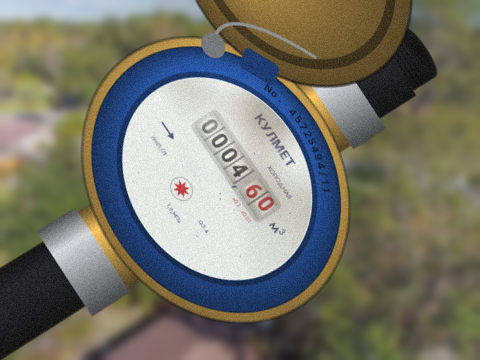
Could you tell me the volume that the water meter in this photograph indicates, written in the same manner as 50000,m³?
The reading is 4.60,m³
